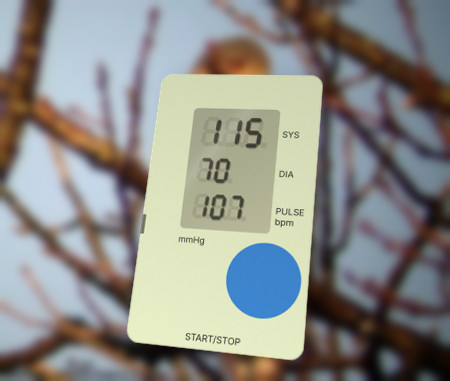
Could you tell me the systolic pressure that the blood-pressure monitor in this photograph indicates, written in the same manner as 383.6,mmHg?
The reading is 115,mmHg
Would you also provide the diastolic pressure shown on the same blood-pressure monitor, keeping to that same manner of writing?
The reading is 70,mmHg
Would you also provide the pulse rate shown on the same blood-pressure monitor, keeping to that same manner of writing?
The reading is 107,bpm
